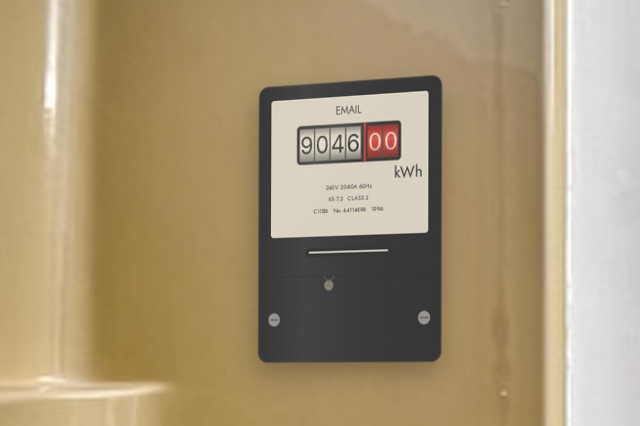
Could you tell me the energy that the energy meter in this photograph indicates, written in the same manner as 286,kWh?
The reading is 9046.00,kWh
